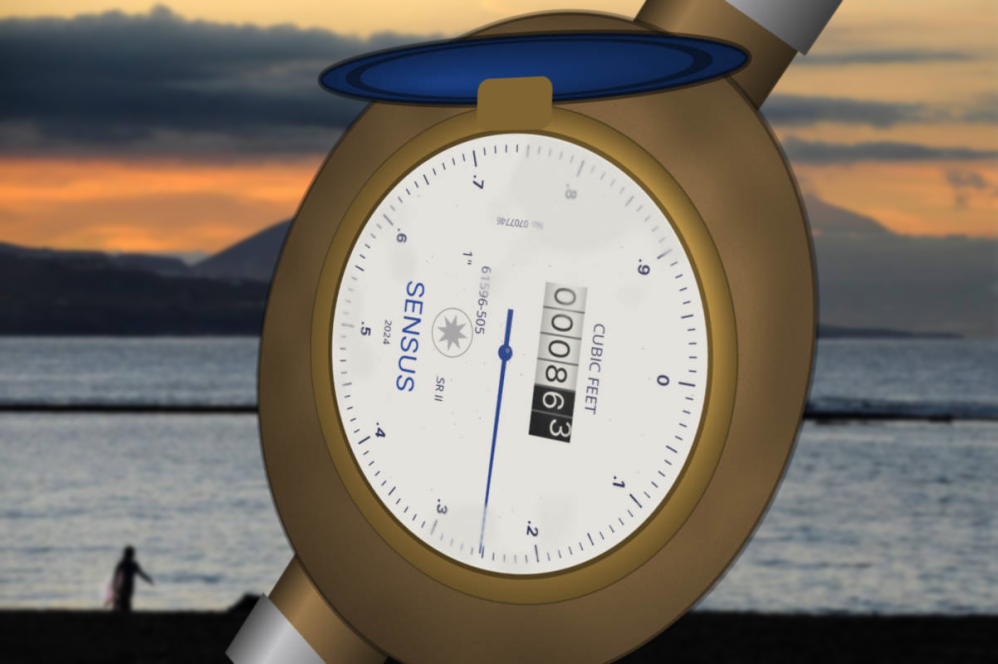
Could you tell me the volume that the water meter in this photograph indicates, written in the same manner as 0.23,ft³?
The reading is 863.25,ft³
